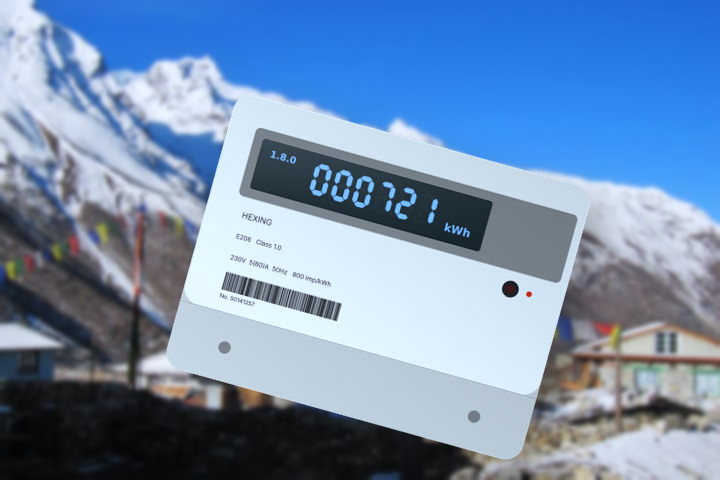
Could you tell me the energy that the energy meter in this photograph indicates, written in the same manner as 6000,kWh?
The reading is 721,kWh
